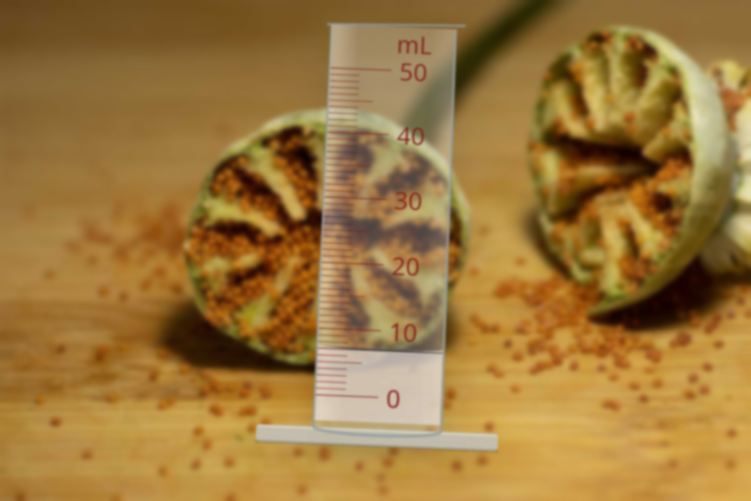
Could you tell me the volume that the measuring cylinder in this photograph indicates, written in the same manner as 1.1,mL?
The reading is 7,mL
